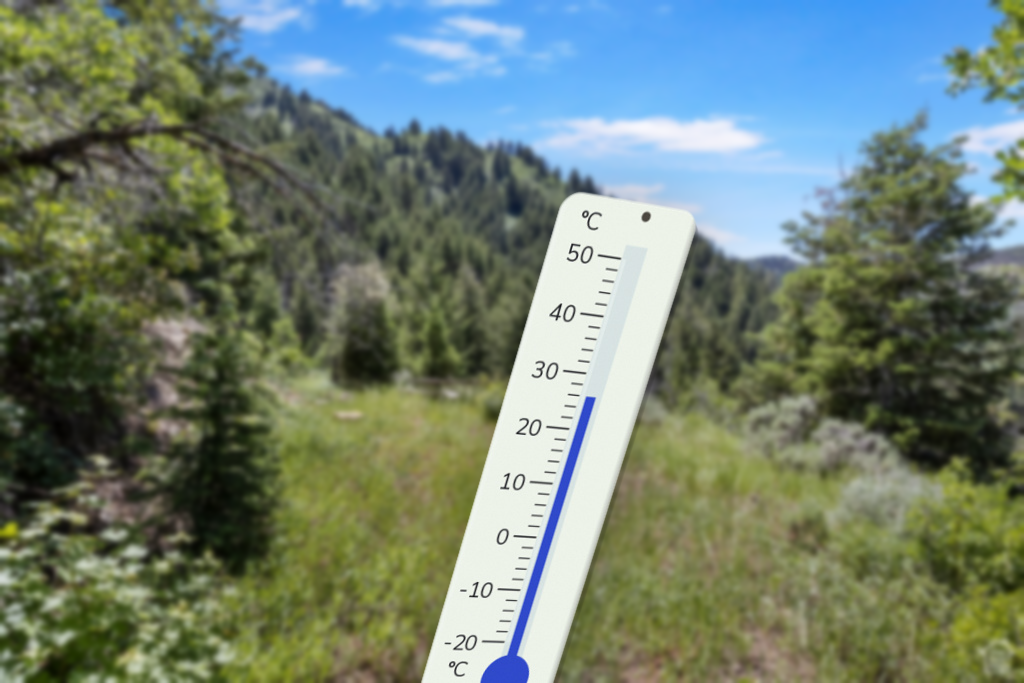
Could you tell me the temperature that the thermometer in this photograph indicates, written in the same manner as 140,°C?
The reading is 26,°C
